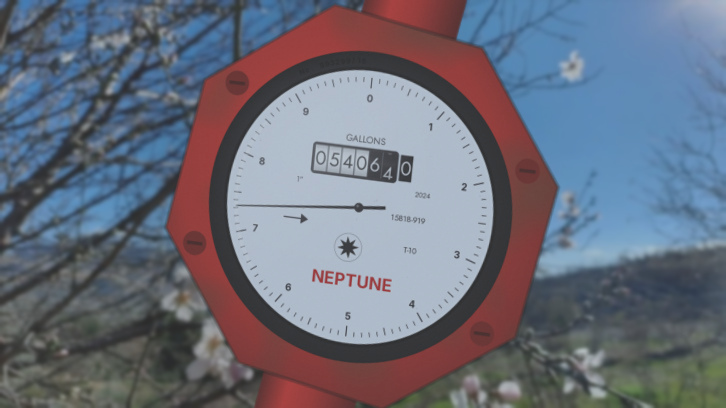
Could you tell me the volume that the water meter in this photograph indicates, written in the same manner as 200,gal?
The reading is 540637.3,gal
